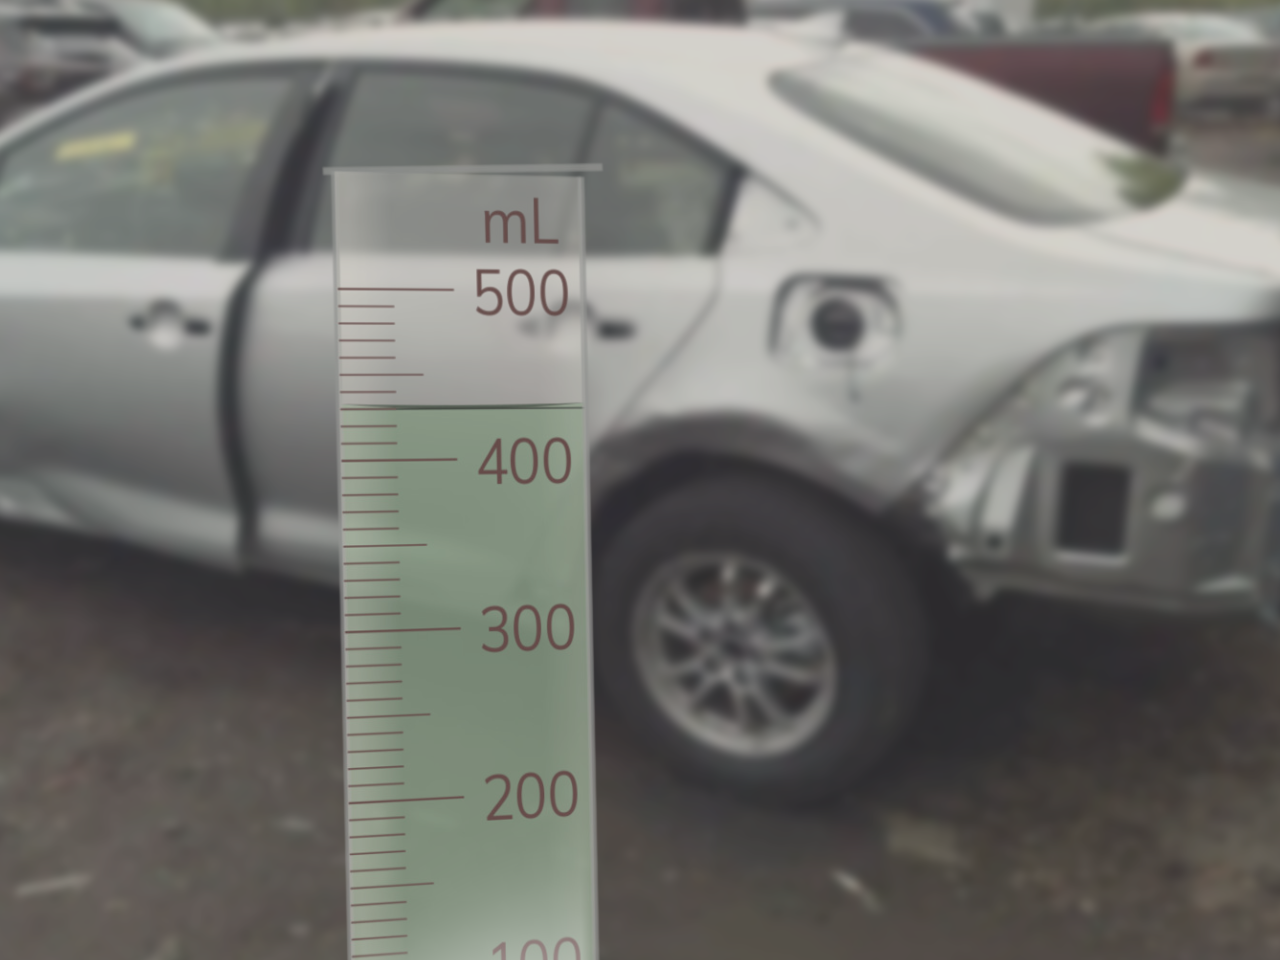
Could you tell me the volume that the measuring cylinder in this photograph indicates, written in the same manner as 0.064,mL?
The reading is 430,mL
